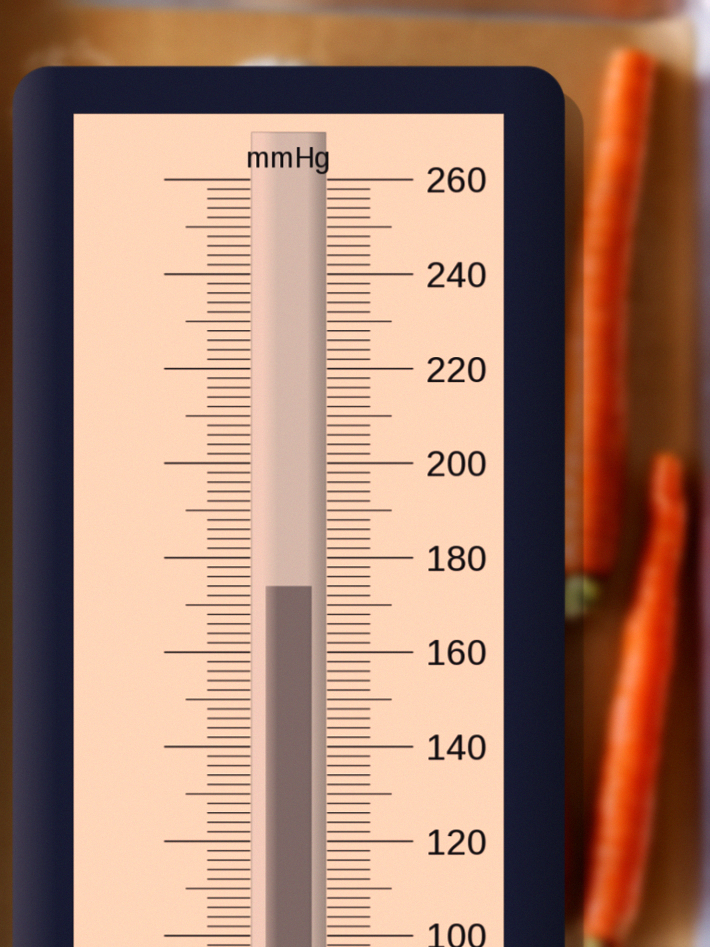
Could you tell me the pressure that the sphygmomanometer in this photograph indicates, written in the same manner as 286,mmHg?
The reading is 174,mmHg
